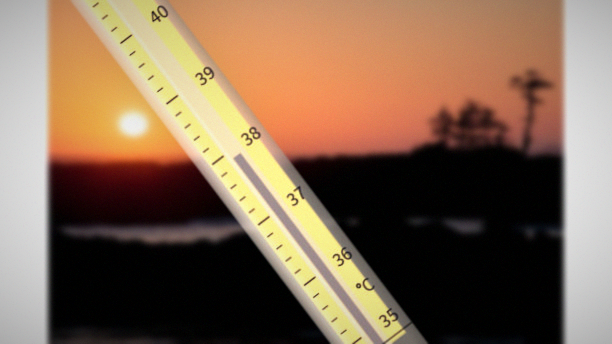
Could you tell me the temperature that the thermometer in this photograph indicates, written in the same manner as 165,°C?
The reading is 37.9,°C
